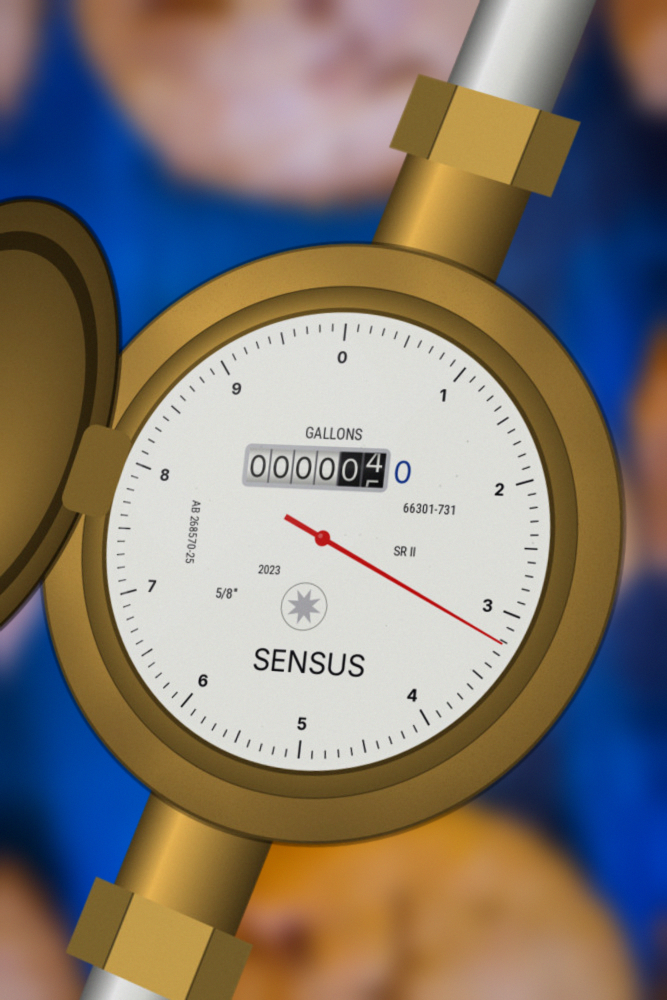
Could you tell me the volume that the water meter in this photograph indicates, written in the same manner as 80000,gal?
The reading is 43.2,gal
